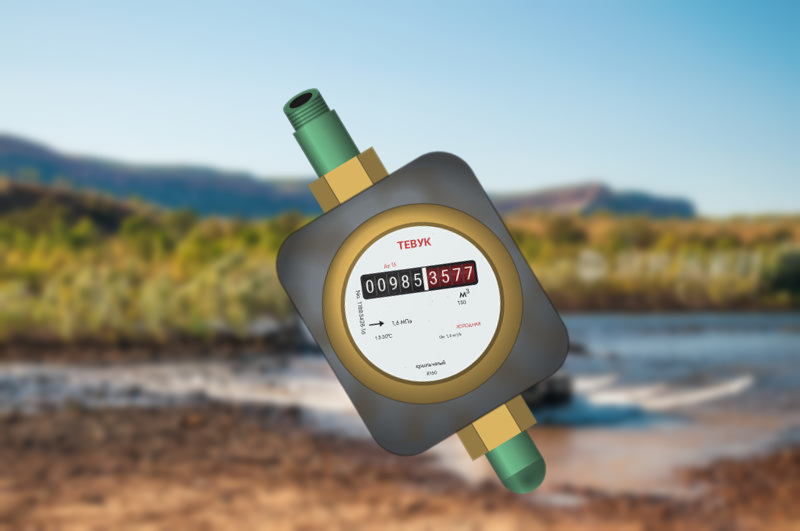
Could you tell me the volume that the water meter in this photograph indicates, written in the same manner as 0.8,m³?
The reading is 985.3577,m³
